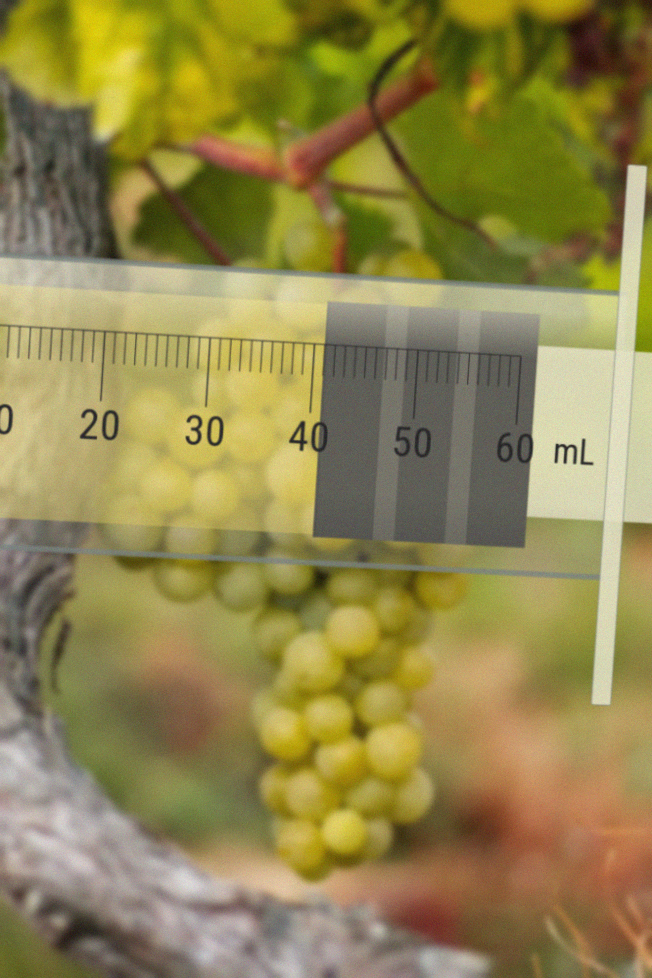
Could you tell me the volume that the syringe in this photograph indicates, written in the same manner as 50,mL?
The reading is 41,mL
